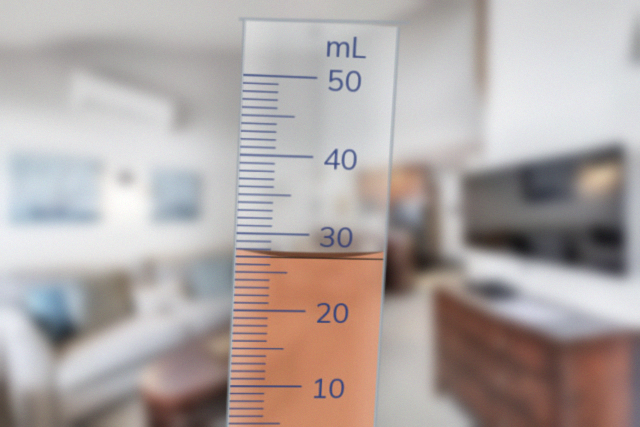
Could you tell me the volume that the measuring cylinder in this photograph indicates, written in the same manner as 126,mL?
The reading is 27,mL
